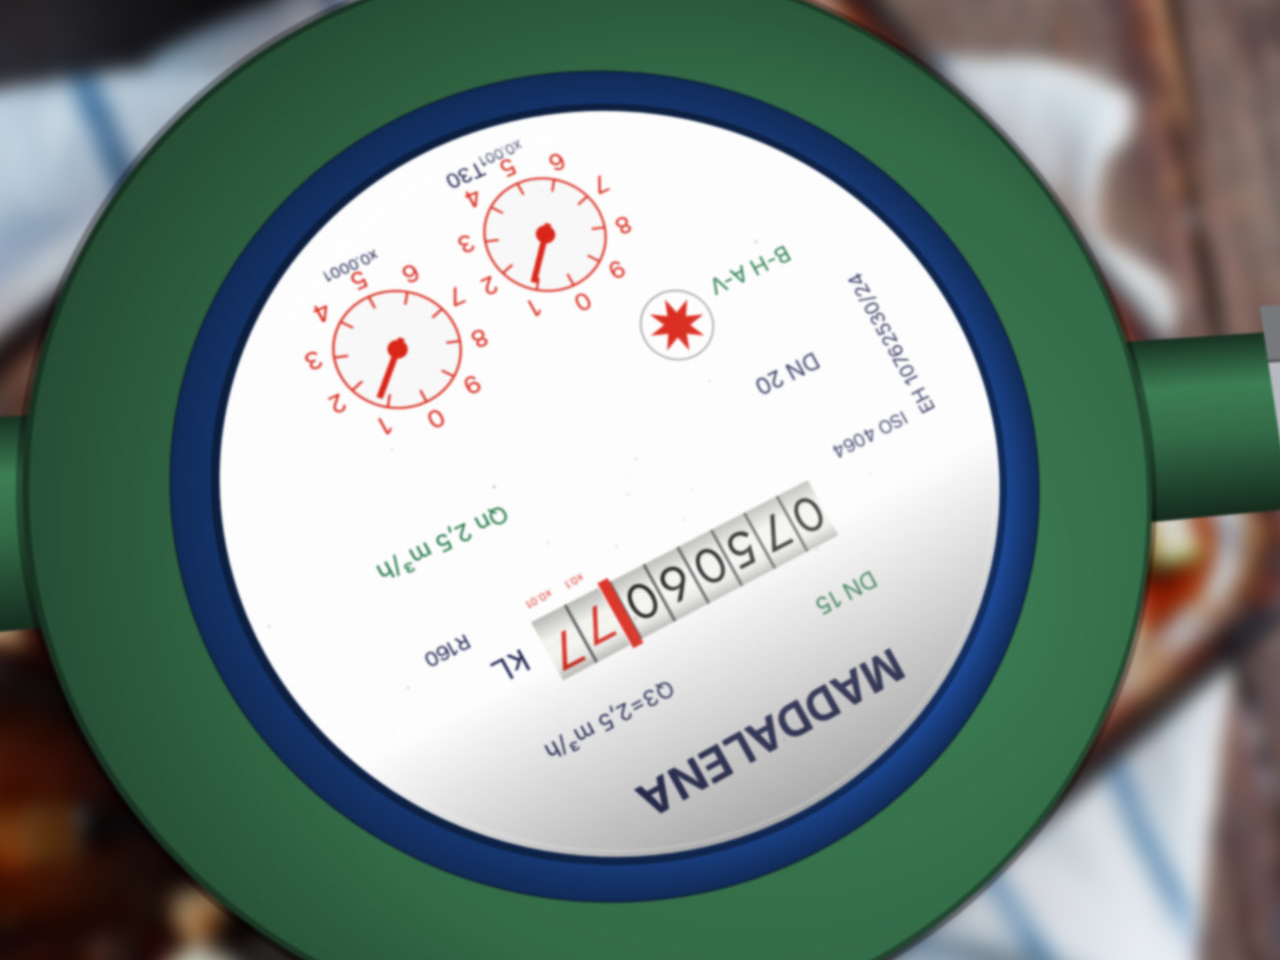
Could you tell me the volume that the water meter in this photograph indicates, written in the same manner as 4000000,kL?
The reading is 75060.7711,kL
